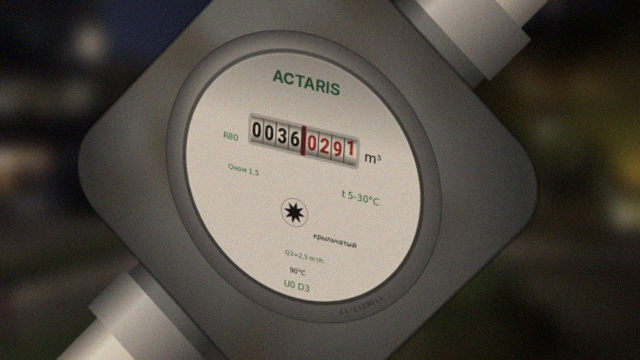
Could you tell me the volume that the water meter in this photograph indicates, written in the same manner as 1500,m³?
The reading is 36.0291,m³
